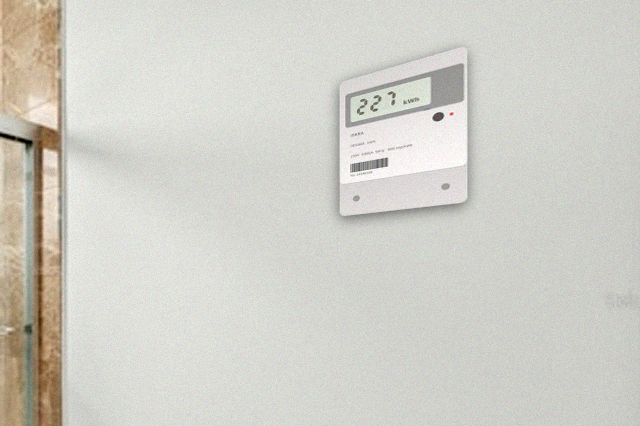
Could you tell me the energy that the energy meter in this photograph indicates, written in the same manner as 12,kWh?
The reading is 227,kWh
